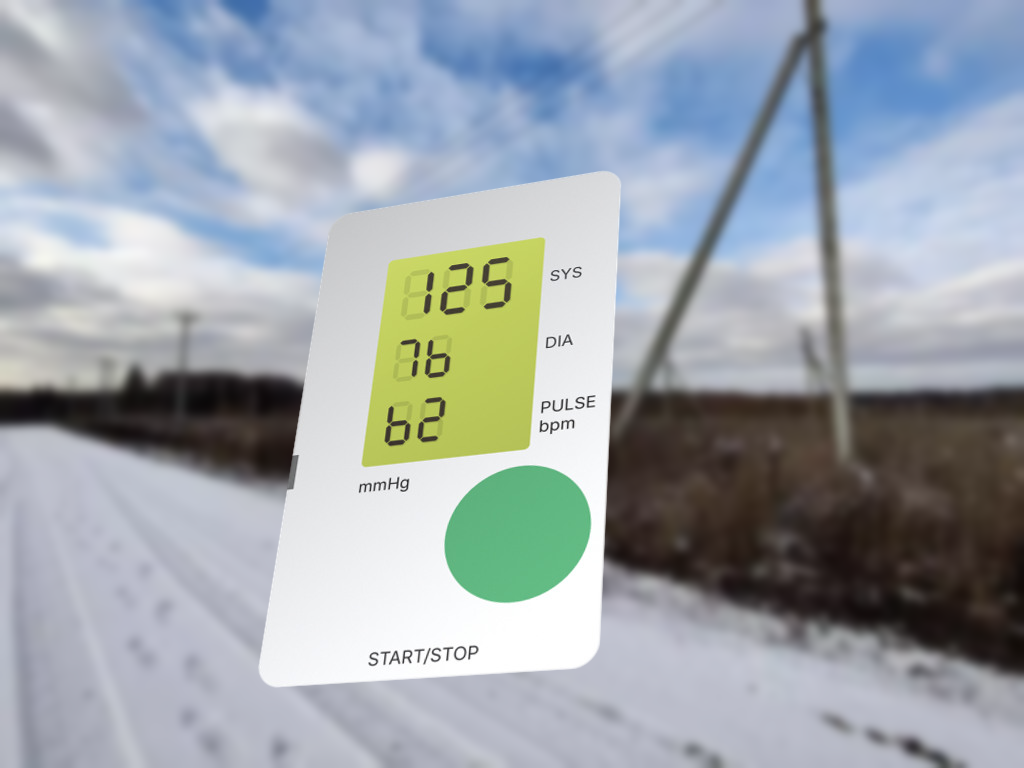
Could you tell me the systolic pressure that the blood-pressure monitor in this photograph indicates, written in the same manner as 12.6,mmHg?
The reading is 125,mmHg
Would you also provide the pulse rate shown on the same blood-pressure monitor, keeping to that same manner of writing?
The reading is 62,bpm
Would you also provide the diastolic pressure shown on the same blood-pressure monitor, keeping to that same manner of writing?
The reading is 76,mmHg
